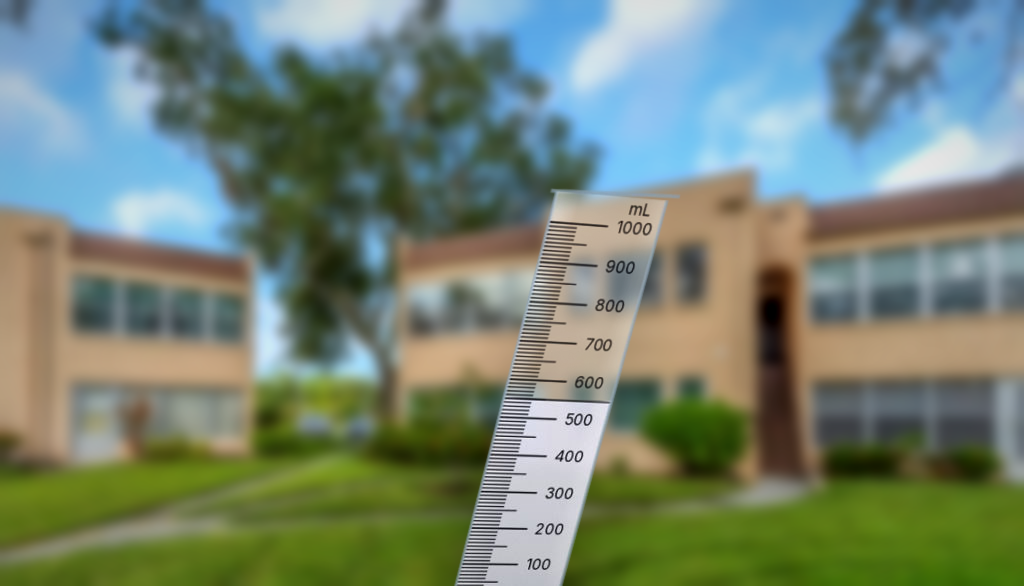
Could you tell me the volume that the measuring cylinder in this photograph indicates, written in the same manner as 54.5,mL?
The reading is 550,mL
